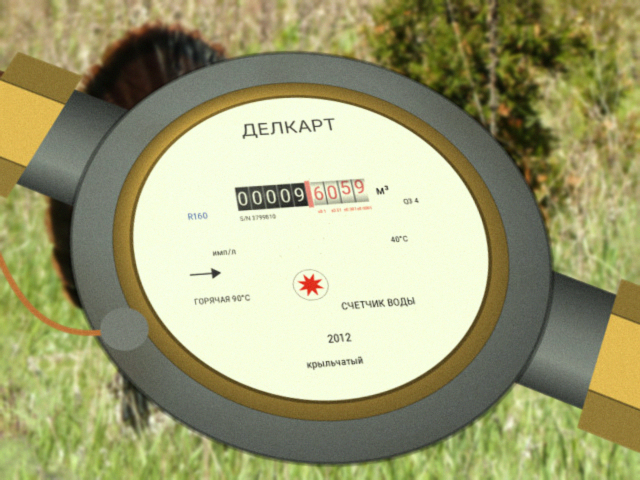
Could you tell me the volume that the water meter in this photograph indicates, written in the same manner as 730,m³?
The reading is 9.6059,m³
